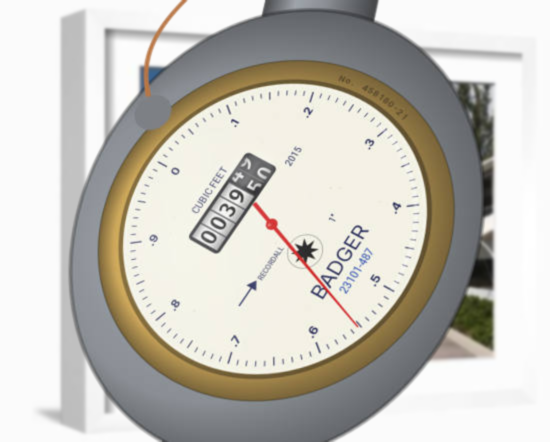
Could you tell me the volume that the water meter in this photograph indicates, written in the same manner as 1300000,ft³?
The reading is 3949.55,ft³
